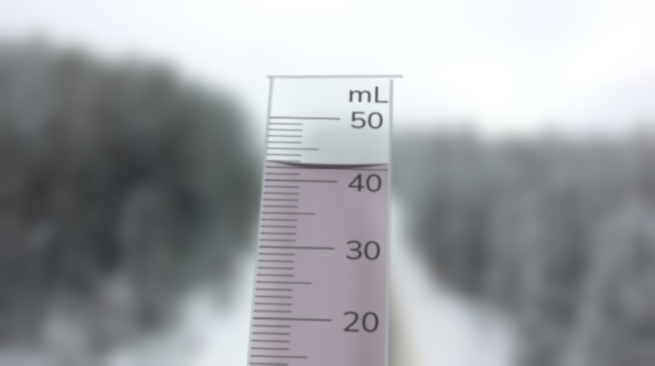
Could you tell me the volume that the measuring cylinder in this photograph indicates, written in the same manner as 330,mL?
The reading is 42,mL
